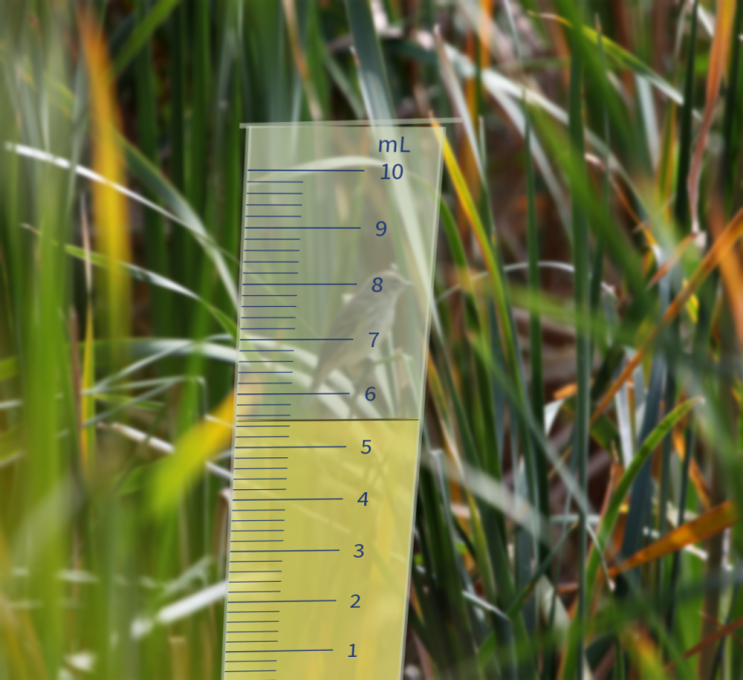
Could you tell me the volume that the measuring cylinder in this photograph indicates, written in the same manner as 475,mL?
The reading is 5.5,mL
